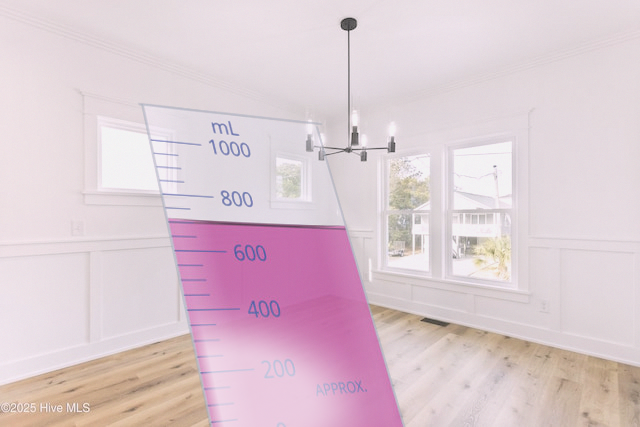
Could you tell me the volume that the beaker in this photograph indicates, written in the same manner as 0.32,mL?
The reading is 700,mL
